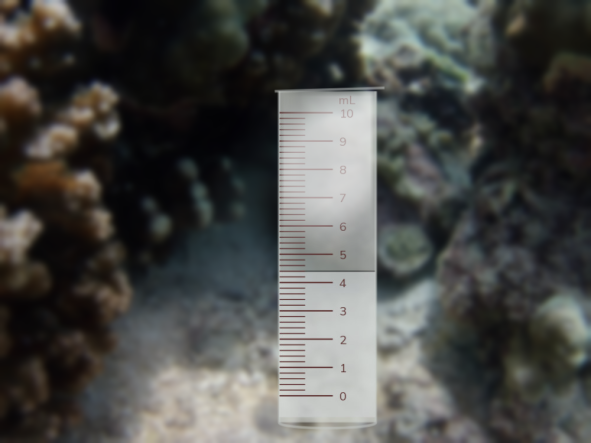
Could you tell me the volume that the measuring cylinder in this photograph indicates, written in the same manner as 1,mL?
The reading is 4.4,mL
